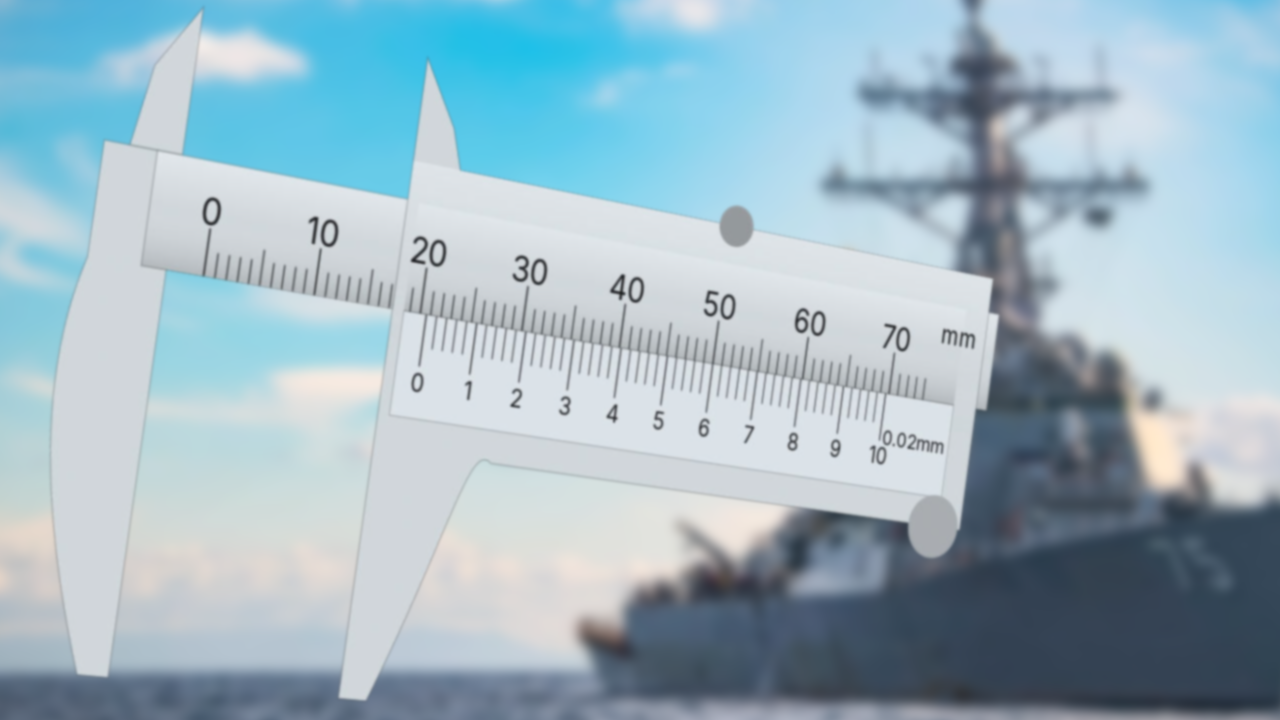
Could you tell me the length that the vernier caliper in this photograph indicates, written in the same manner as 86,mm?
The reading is 20.6,mm
